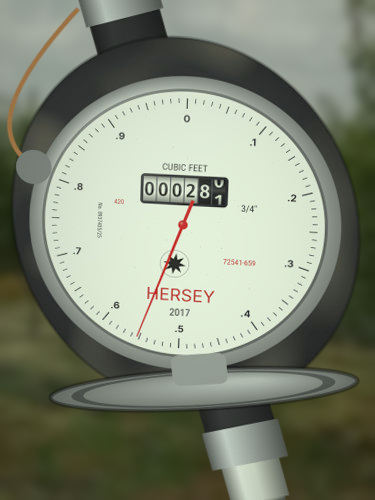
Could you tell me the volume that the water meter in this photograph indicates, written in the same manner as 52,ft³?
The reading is 280.55,ft³
